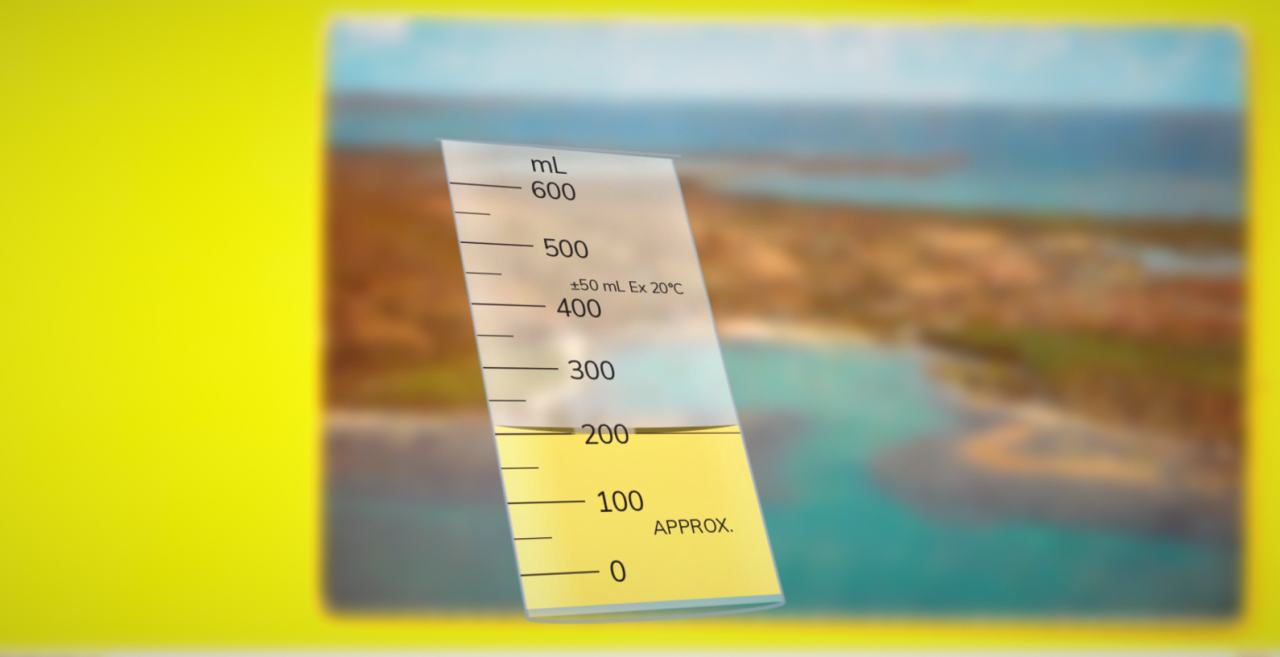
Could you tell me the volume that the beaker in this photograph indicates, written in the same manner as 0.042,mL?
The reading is 200,mL
